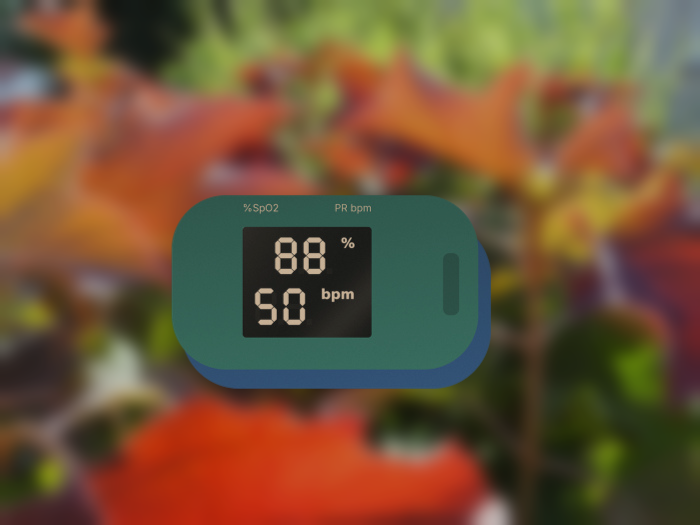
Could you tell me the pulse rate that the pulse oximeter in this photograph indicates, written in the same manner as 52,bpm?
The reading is 50,bpm
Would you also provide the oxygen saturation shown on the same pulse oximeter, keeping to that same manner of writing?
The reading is 88,%
